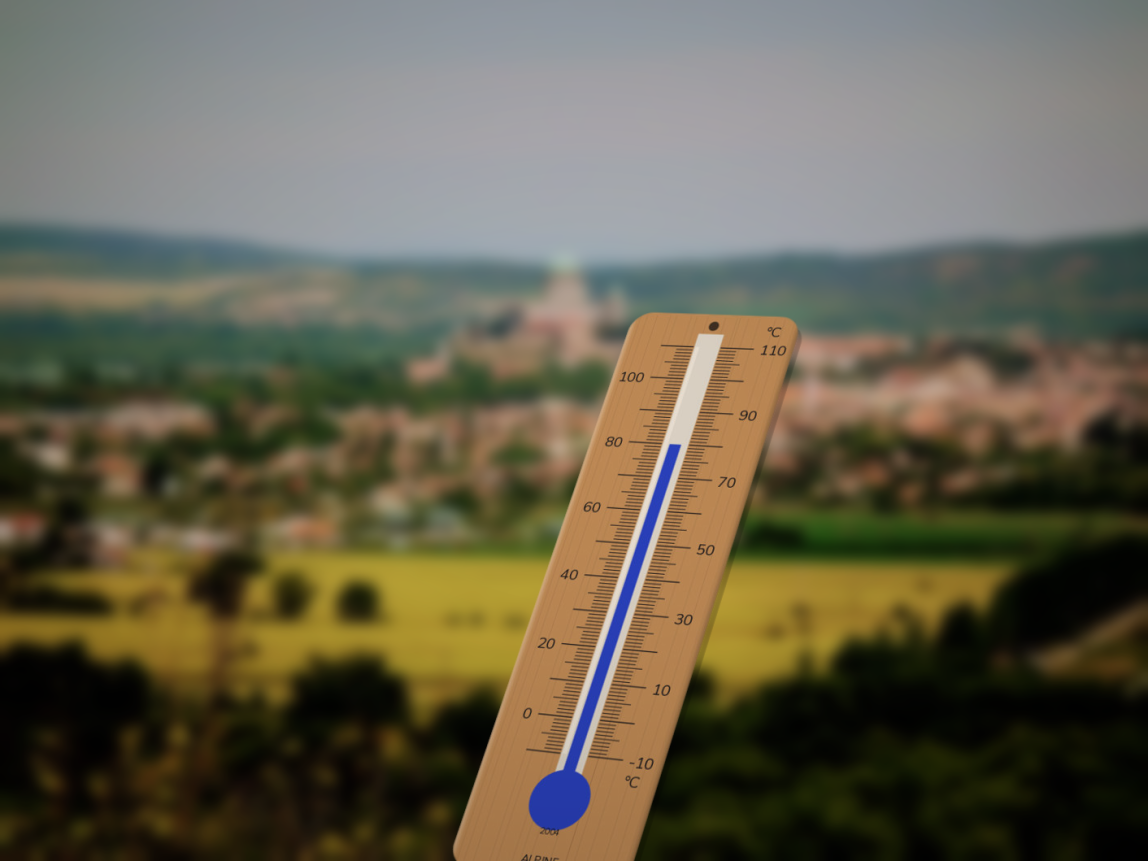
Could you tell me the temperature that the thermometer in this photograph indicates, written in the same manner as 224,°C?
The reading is 80,°C
